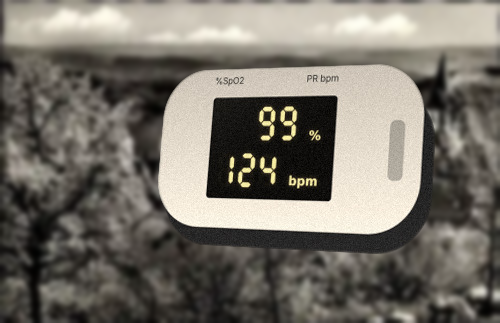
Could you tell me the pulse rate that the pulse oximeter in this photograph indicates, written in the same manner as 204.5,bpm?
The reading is 124,bpm
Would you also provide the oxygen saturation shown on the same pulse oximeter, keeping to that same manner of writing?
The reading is 99,%
